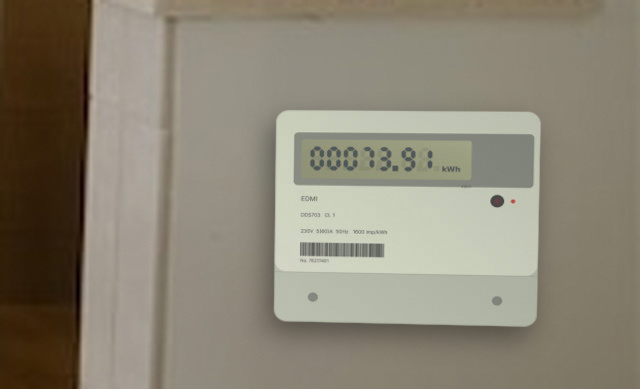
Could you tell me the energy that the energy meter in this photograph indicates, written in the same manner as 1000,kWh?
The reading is 73.91,kWh
